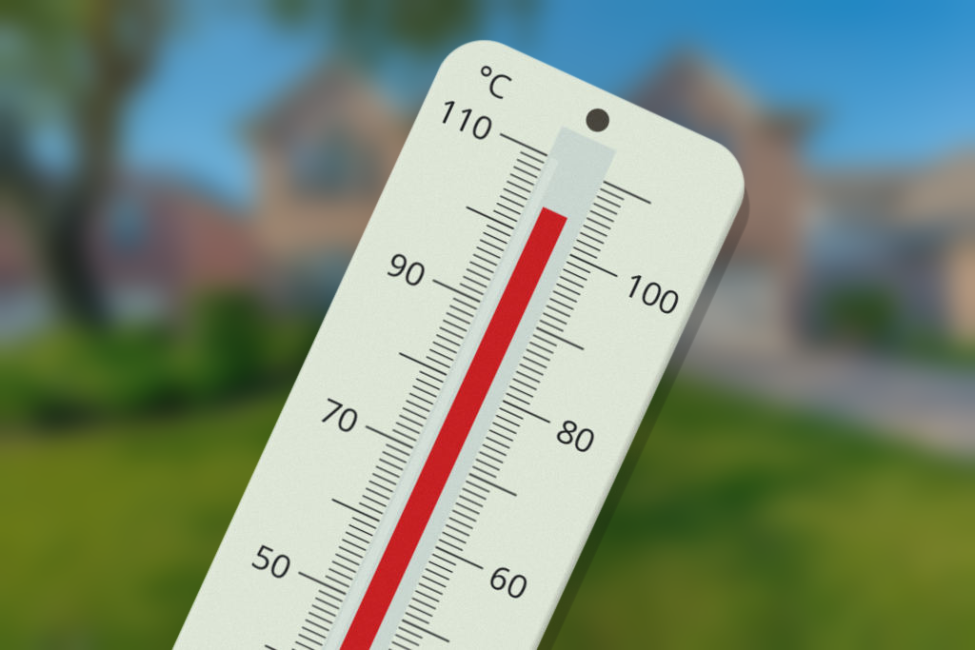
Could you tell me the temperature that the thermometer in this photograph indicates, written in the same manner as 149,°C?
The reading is 104,°C
